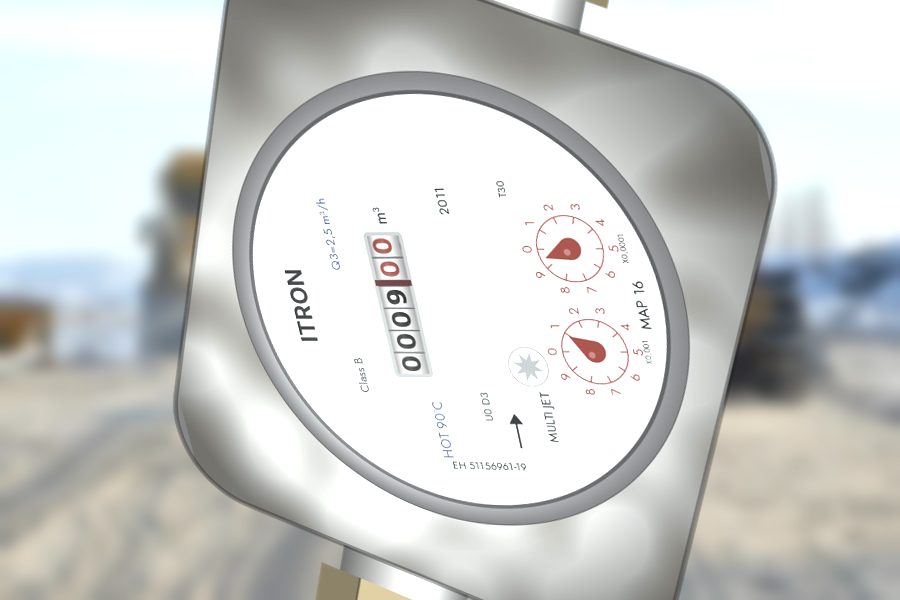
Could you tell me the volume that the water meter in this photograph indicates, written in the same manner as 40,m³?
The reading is 9.0009,m³
